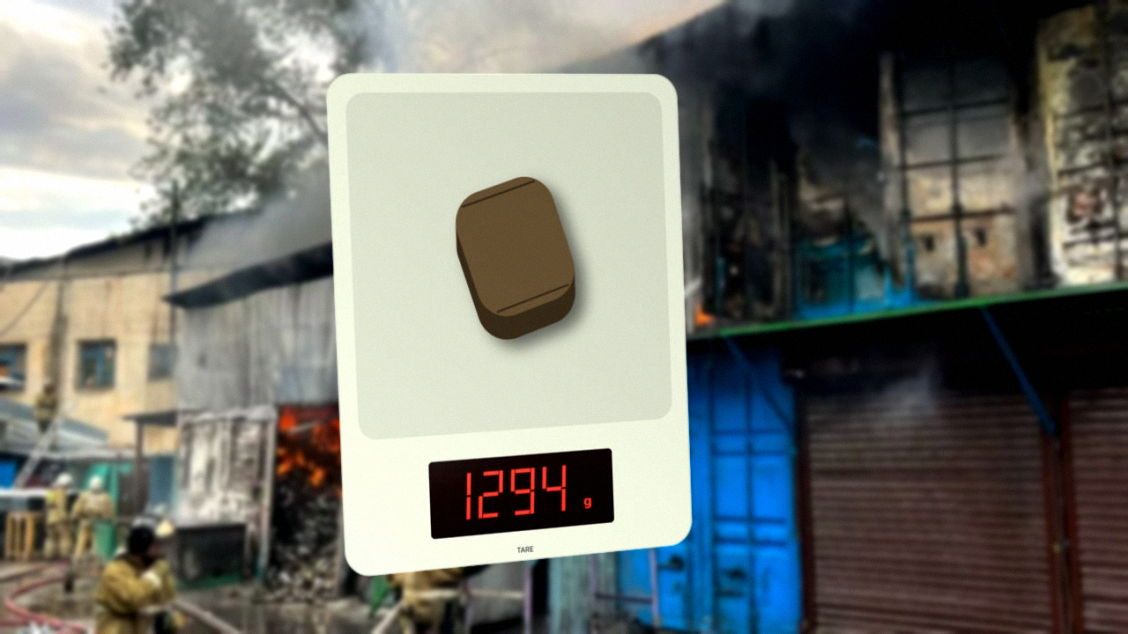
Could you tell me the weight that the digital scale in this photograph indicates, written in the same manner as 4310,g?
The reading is 1294,g
